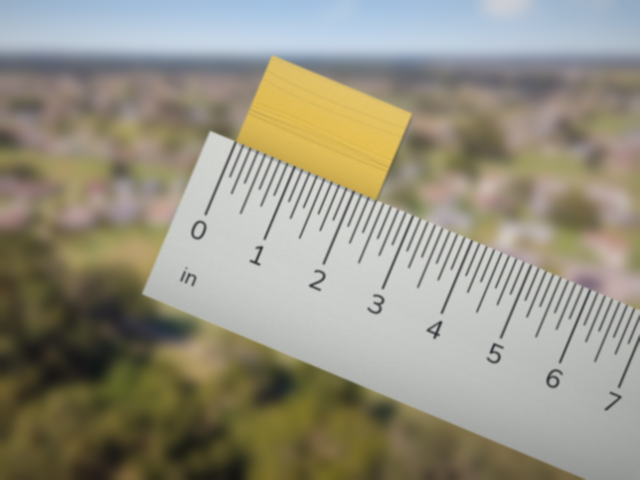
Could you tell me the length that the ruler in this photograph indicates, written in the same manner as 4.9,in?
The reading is 2.375,in
